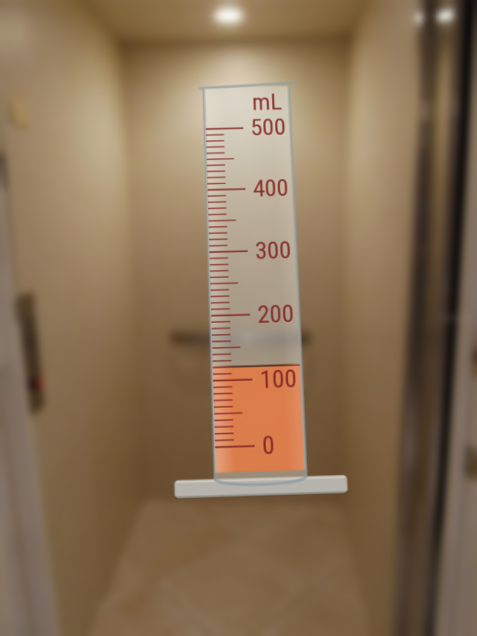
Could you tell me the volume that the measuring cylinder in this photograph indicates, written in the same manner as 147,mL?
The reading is 120,mL
